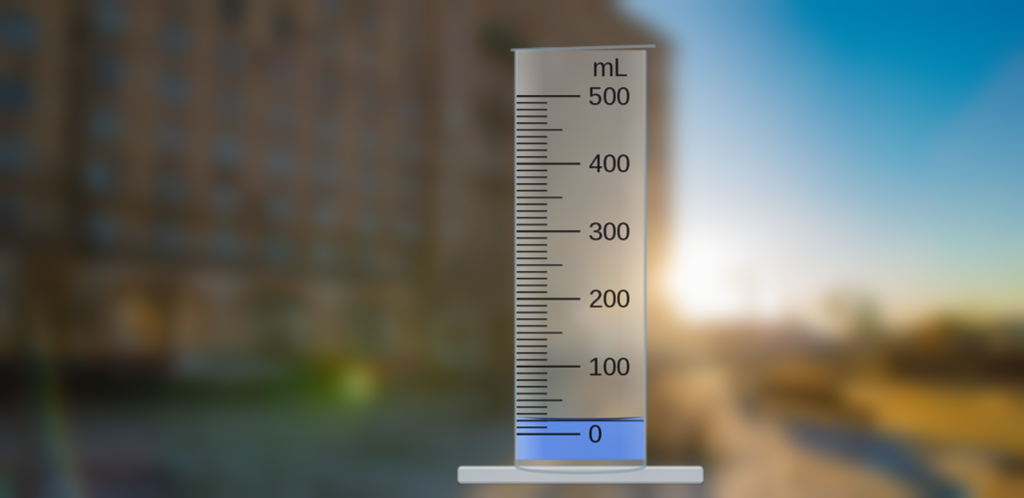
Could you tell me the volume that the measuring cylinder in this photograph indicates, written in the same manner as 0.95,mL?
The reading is 20,mL
